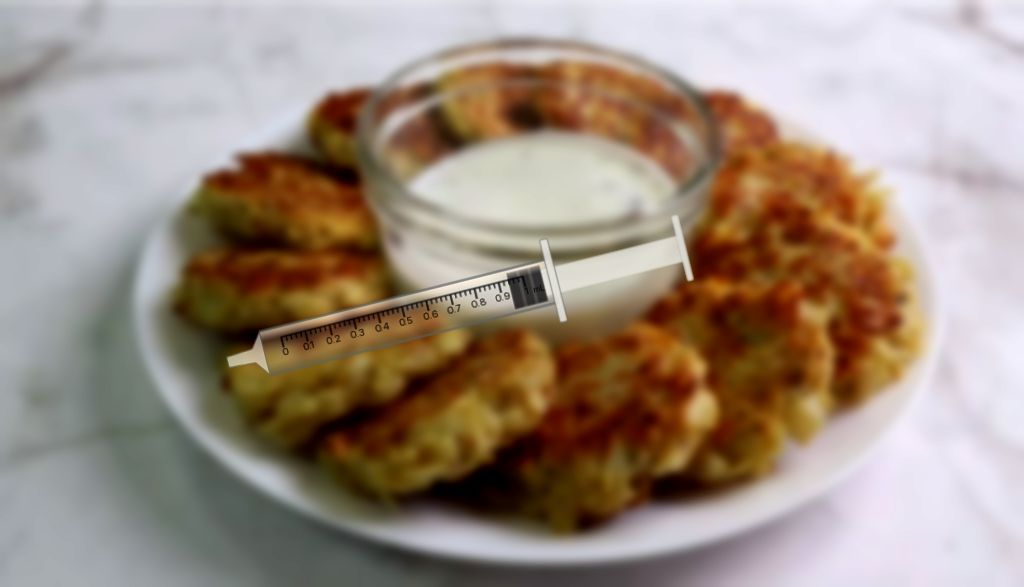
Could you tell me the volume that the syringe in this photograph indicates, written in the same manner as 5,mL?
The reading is 0.94,mL
